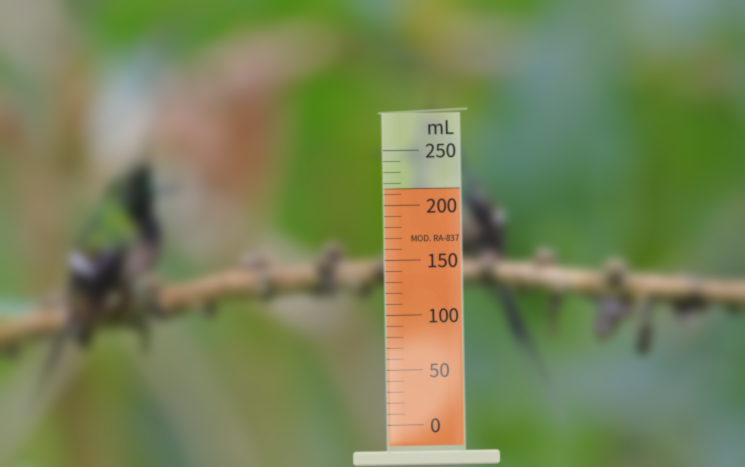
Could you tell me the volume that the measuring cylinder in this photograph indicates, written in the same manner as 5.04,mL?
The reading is 215,mL
